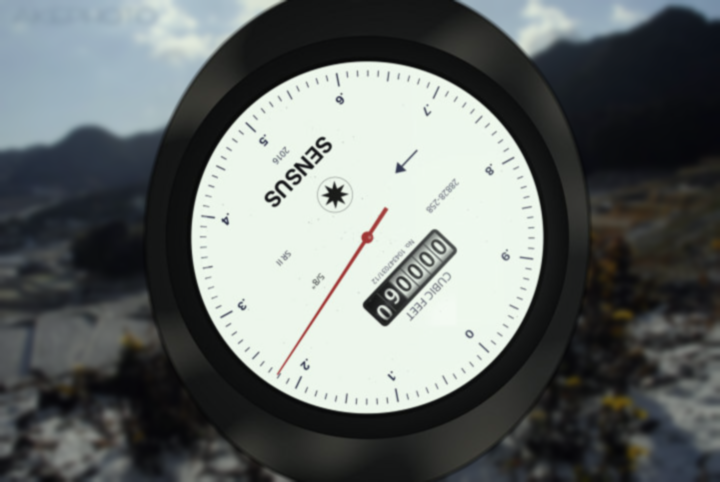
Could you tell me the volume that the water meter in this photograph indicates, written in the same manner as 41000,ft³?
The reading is 60.22,ft³
